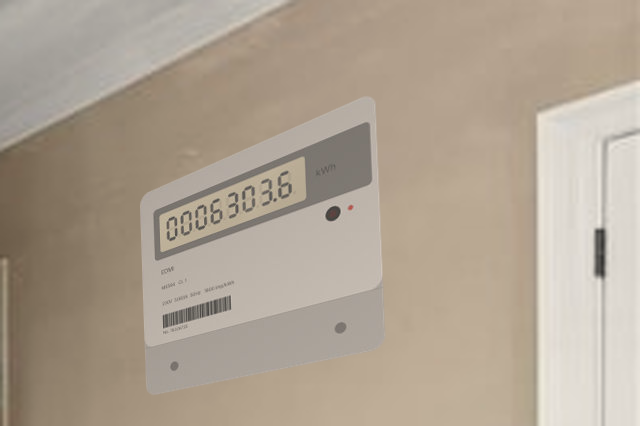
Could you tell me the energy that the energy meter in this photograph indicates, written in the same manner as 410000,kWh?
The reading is 6303.6,kWh
